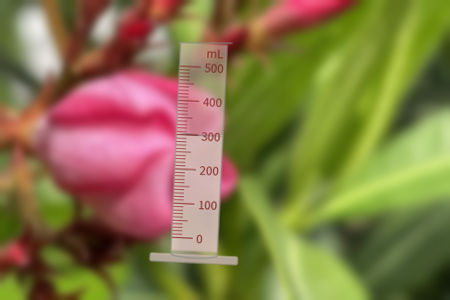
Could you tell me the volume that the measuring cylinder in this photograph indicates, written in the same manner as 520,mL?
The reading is 300,mL
